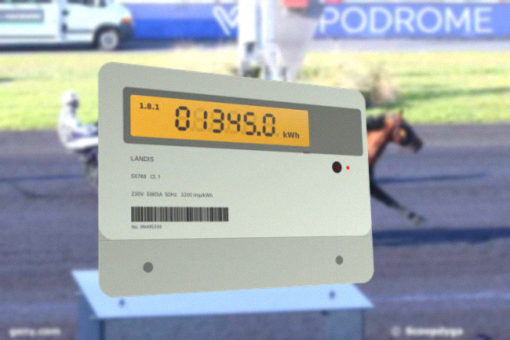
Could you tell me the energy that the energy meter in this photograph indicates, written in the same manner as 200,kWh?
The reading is 1345.0,kWh
